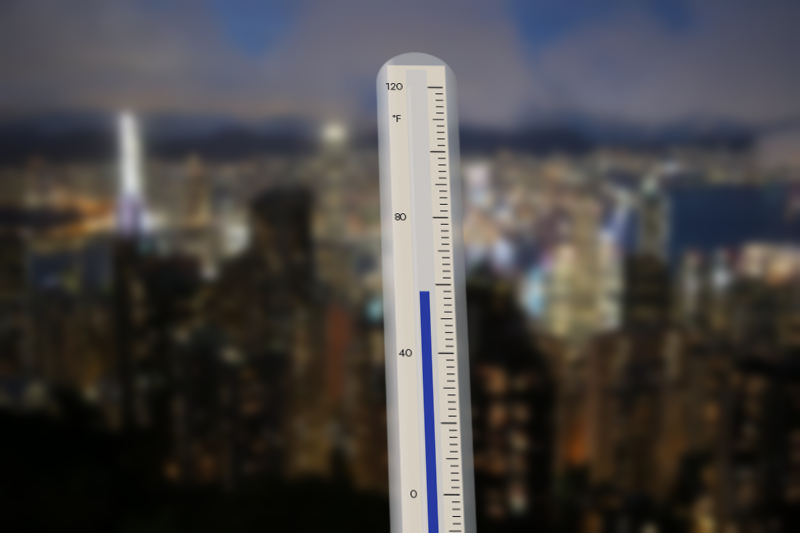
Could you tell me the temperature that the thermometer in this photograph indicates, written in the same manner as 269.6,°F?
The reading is 58,°F
